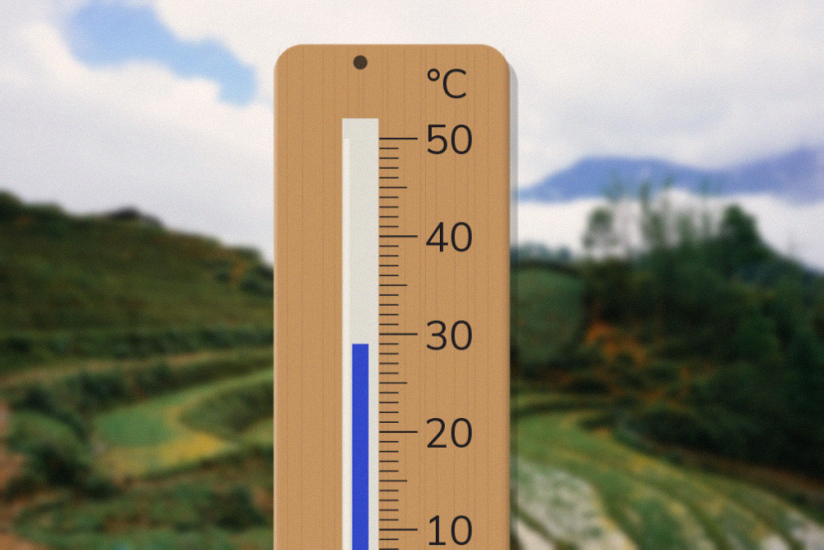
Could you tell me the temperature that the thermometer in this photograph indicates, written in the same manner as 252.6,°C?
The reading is 29,°C
